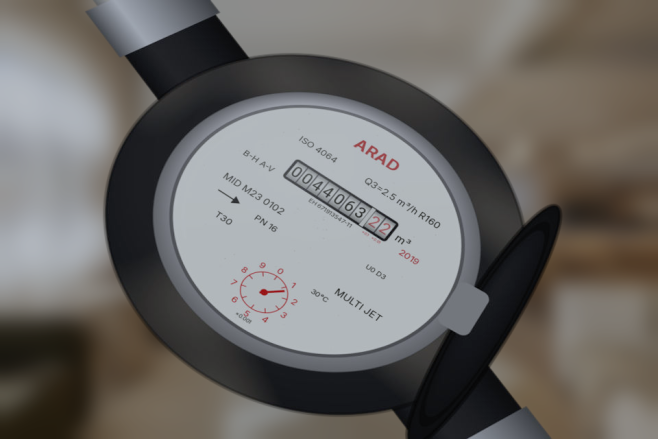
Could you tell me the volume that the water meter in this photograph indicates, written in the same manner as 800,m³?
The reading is 44063.221,m³
